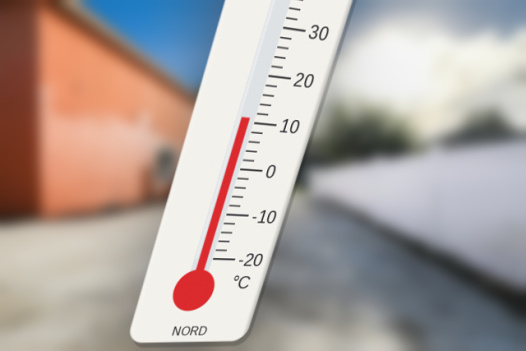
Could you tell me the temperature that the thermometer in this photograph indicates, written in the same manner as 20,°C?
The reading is 11,°C
